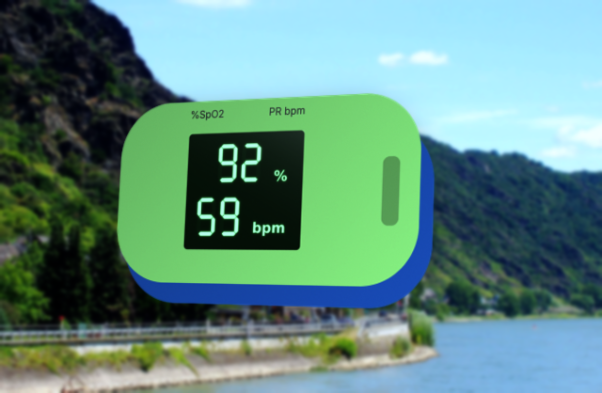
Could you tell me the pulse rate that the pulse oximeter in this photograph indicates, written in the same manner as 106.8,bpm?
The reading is 59,bpm
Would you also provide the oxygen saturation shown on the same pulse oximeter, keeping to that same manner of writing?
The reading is 92,%
